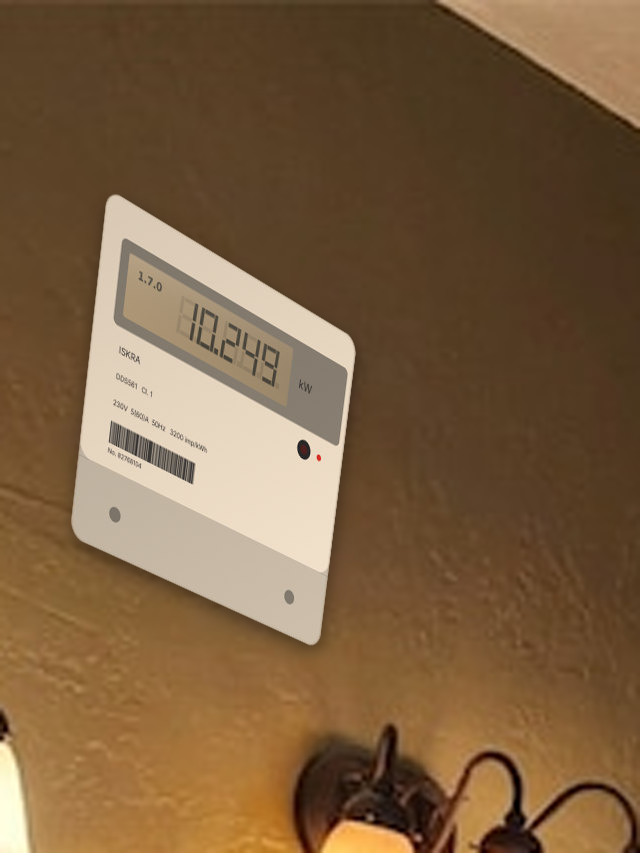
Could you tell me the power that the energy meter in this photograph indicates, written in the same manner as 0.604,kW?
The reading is 10.249,kW
